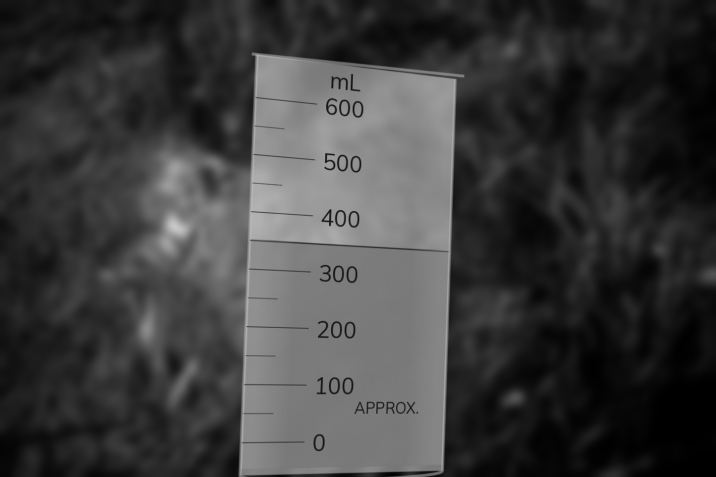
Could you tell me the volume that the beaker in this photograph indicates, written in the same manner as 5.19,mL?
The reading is 350,mL
